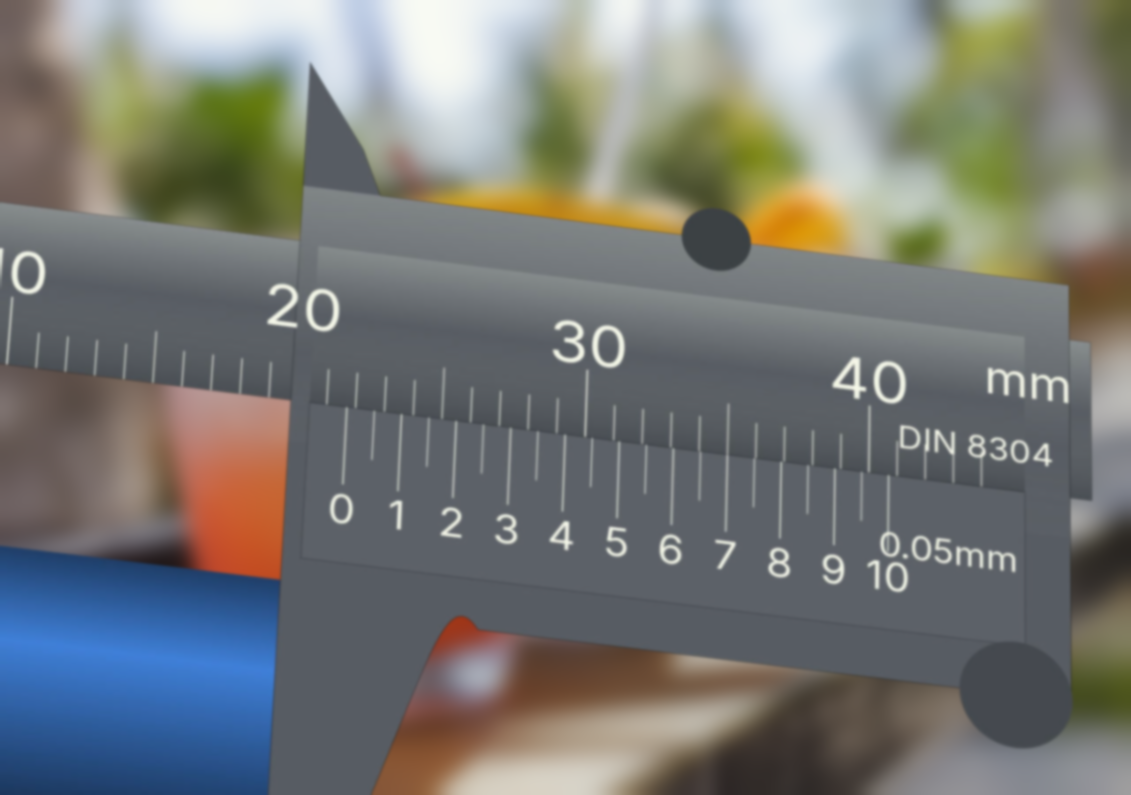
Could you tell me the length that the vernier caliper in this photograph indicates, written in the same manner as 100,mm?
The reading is 21.7,mm
